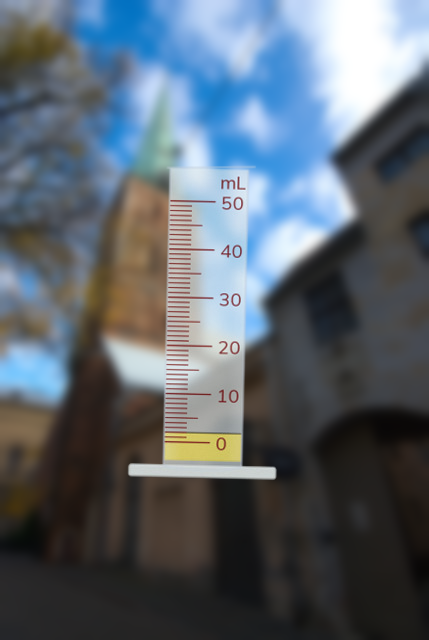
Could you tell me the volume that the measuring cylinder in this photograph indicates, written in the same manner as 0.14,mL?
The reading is 2,mL
